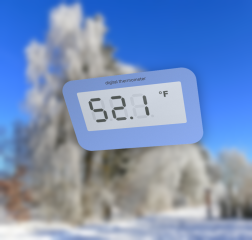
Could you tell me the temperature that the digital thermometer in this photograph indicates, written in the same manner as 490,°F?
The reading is 52.1,°F
